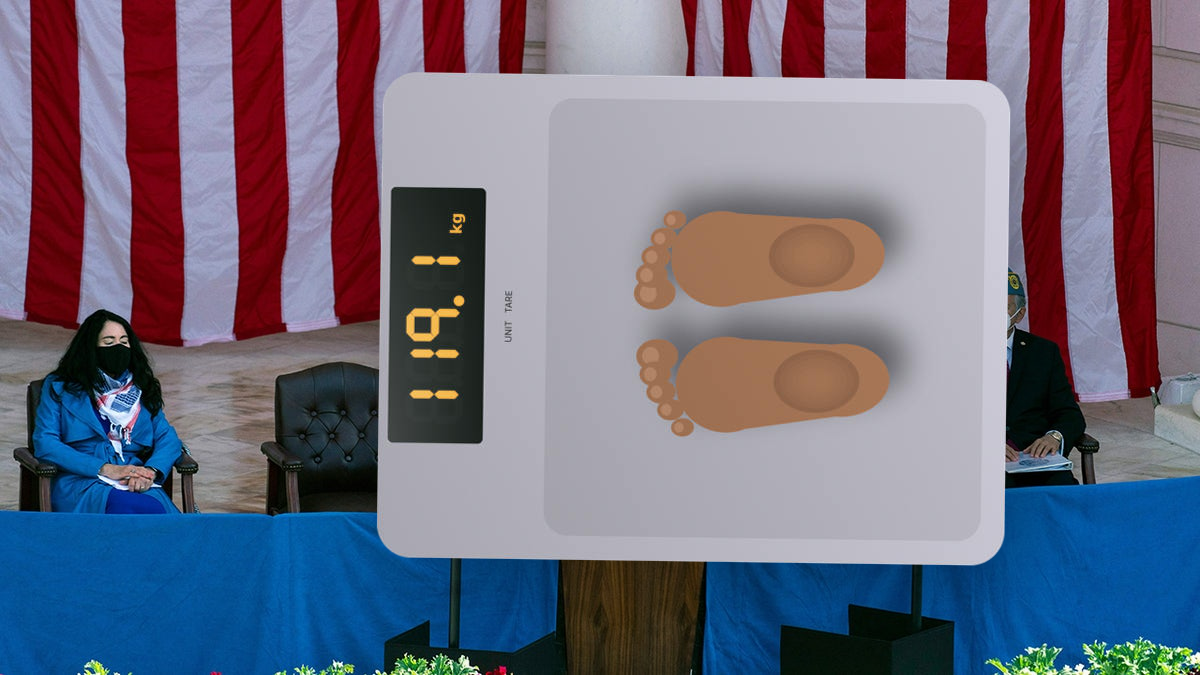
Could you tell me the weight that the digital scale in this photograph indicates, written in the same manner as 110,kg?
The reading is 119.1,kg
